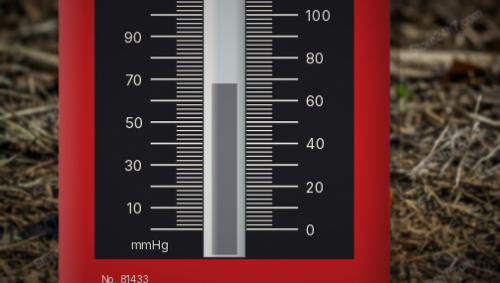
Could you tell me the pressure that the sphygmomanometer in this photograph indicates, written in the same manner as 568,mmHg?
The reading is 68,mmHg
